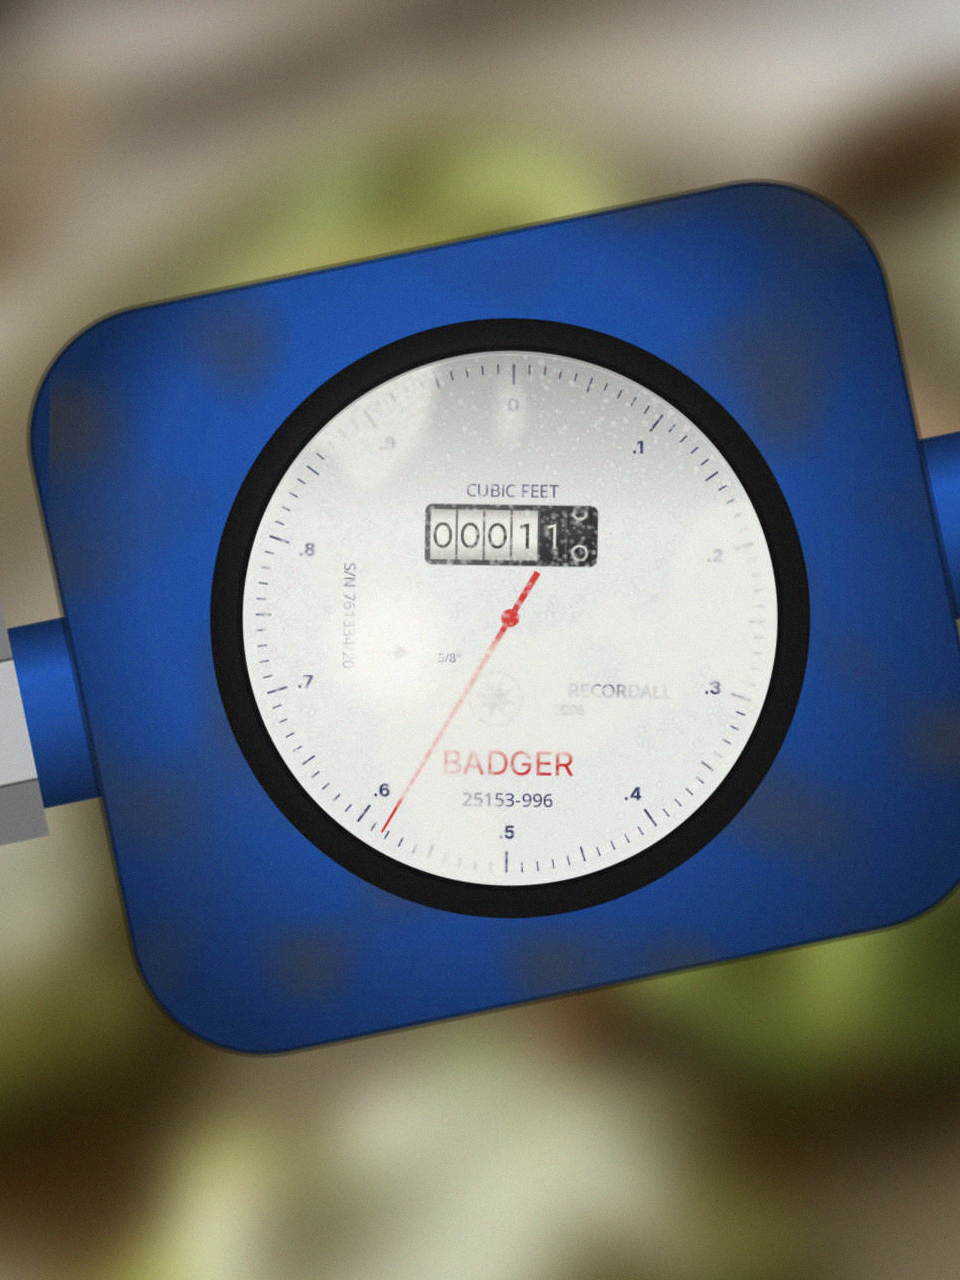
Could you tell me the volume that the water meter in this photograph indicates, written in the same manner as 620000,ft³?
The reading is 118.58,ft³
